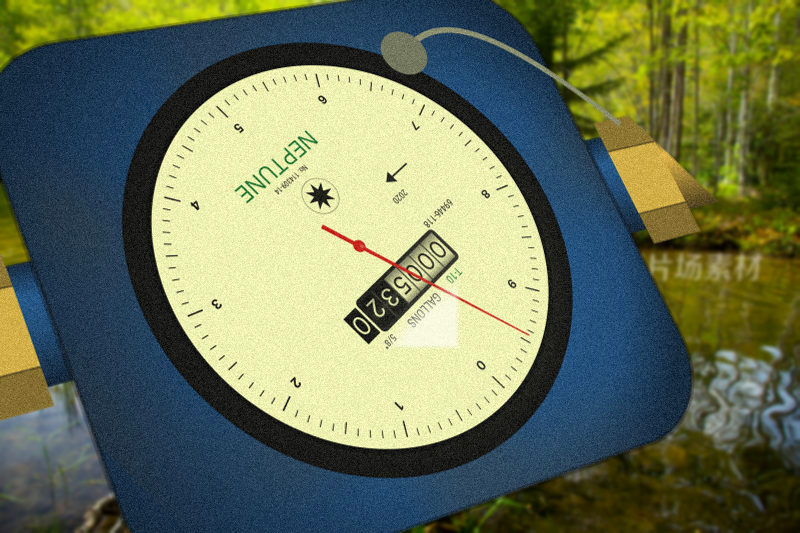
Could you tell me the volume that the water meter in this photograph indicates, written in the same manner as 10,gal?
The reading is 5319.4,gal
